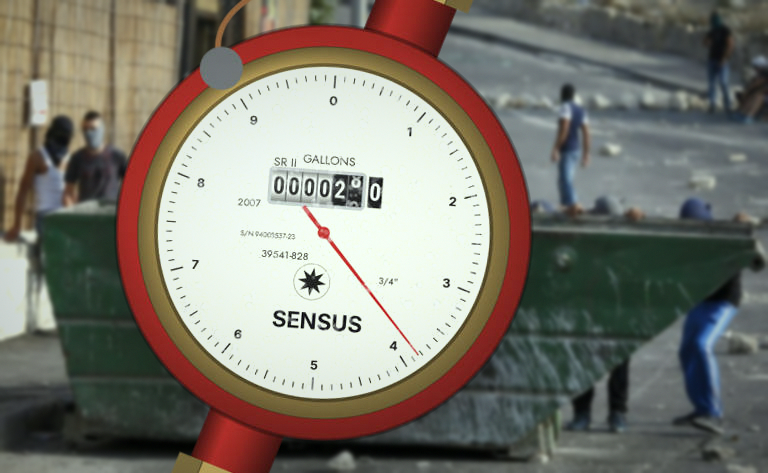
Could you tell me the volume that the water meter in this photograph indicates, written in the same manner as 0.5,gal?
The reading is 283.8,gal
